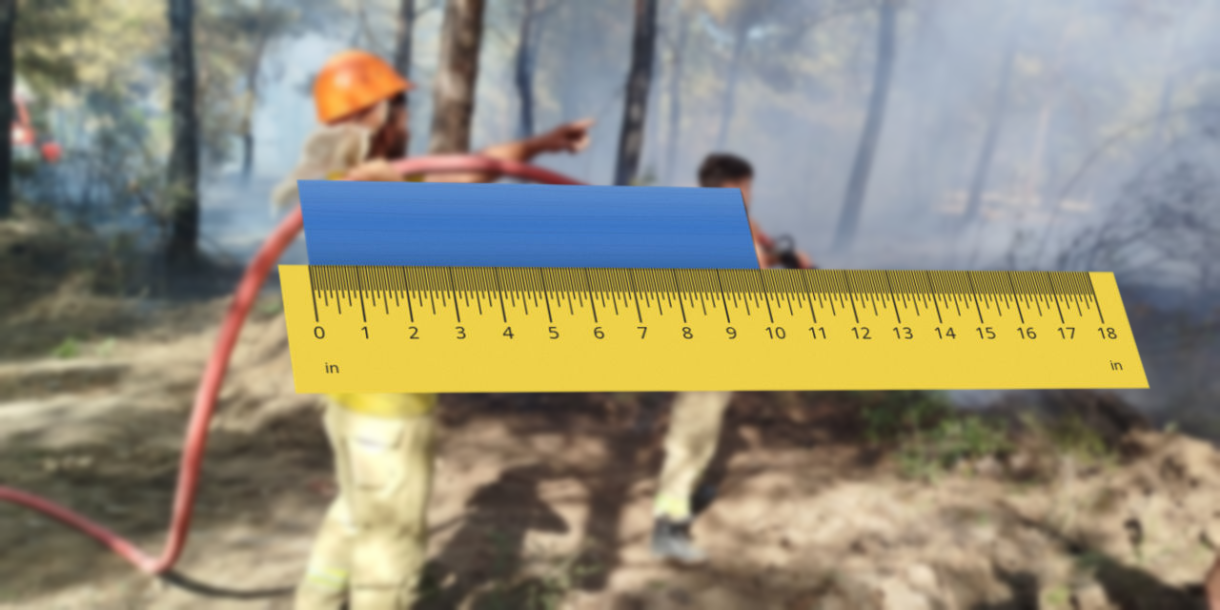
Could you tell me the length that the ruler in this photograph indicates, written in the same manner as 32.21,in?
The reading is 10,in
